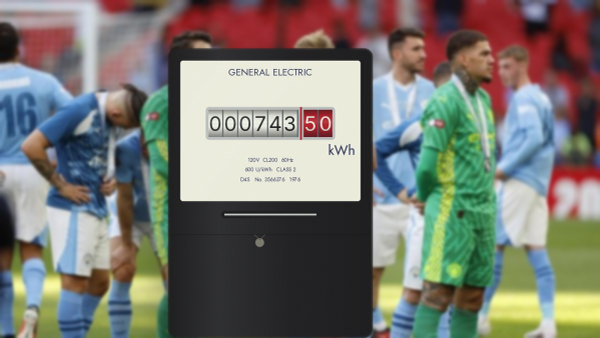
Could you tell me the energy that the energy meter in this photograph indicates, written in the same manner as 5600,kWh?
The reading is 743.50,kWh
